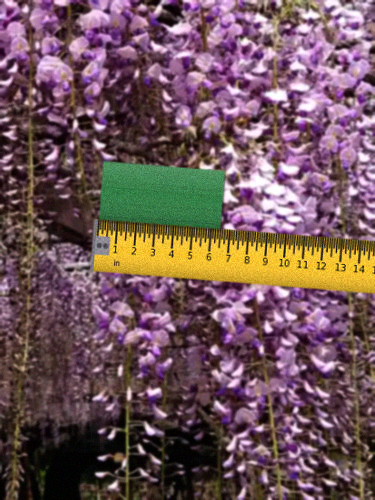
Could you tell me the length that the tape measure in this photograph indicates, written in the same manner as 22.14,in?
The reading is 6.5,in
